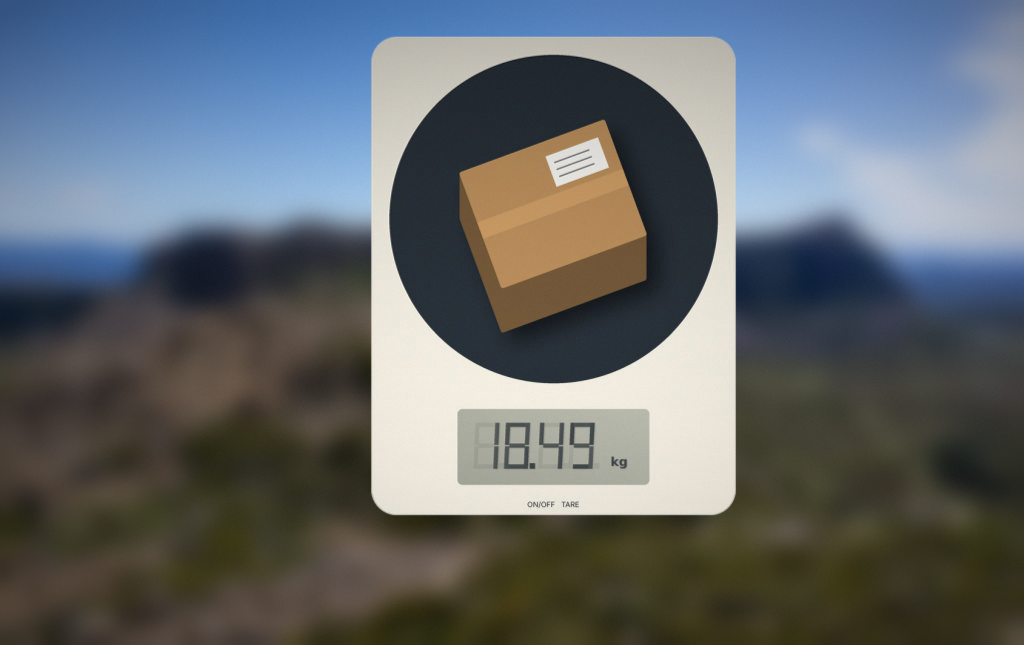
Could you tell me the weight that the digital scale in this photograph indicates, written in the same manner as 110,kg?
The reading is 18.49,kg
